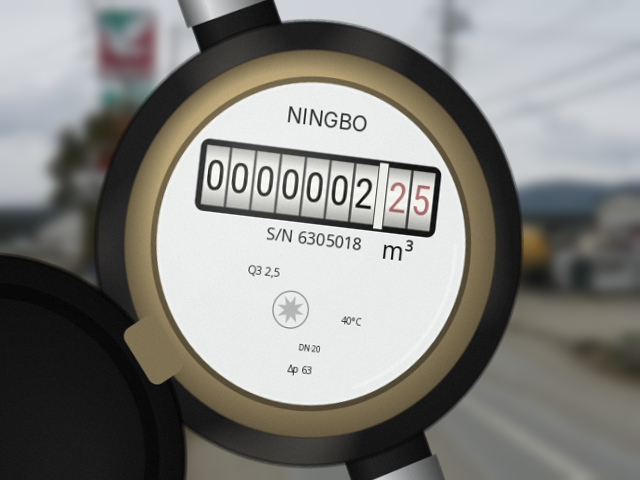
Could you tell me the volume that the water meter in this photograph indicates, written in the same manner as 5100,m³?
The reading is 2.25,m³
